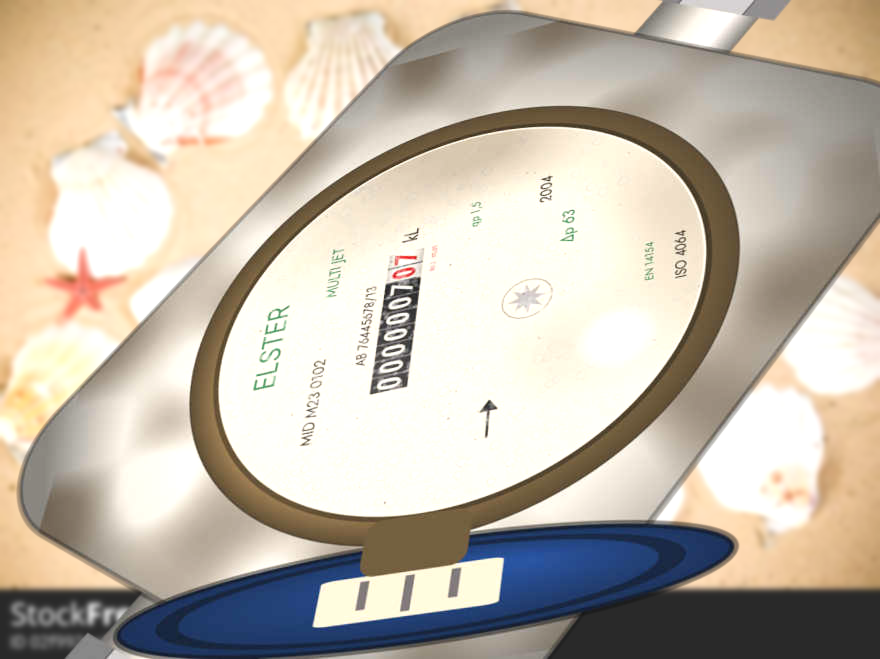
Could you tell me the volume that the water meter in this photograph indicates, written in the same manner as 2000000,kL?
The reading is 7.07,kL
